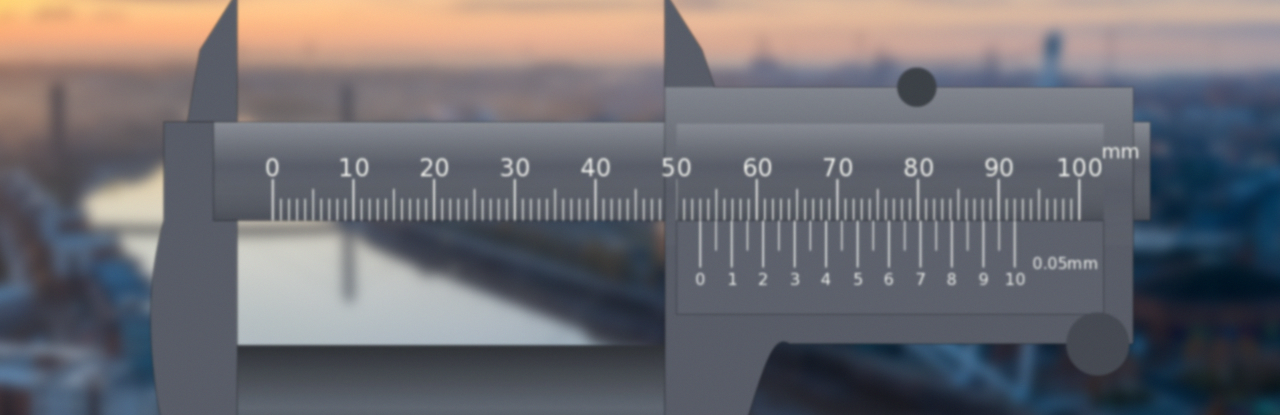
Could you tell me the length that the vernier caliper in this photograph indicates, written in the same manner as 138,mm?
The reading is 53.0,mm
